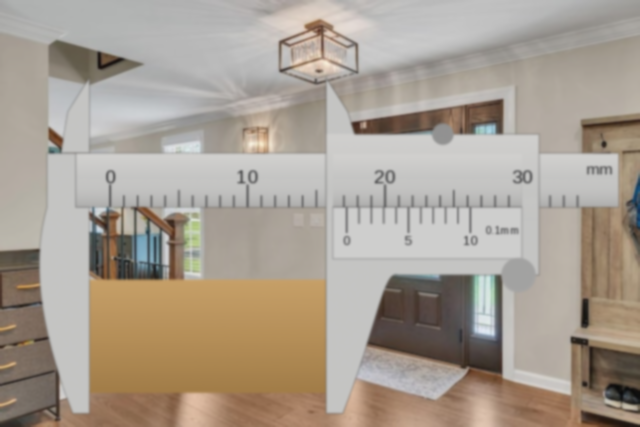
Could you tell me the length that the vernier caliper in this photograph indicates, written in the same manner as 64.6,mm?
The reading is 17.2,mm
